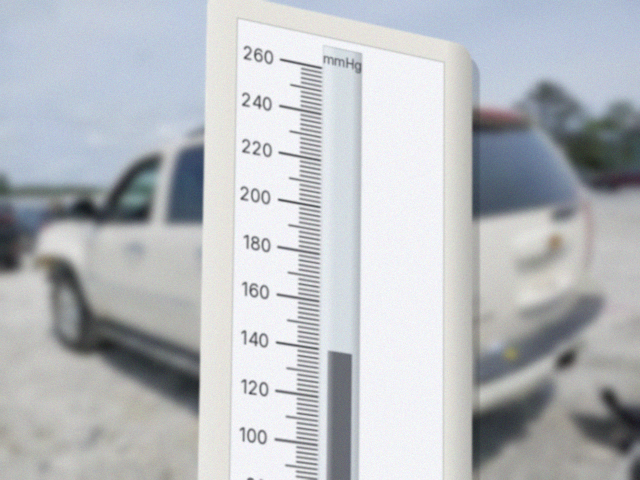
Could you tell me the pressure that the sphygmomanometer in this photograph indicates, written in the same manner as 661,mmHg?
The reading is 140,mmHg
